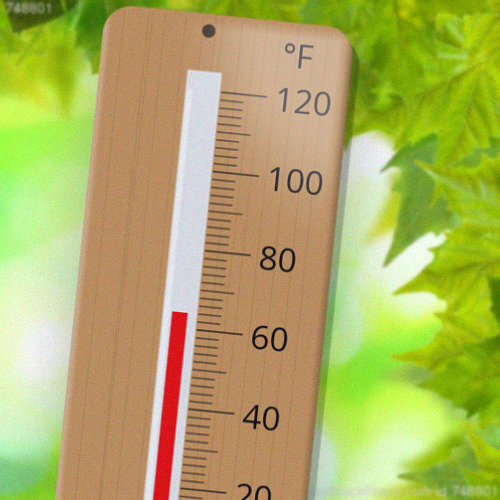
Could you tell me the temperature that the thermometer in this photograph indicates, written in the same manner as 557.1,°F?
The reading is 64,°F
